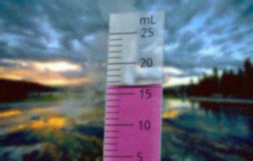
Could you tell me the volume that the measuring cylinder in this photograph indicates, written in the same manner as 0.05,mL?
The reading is 16,mL
